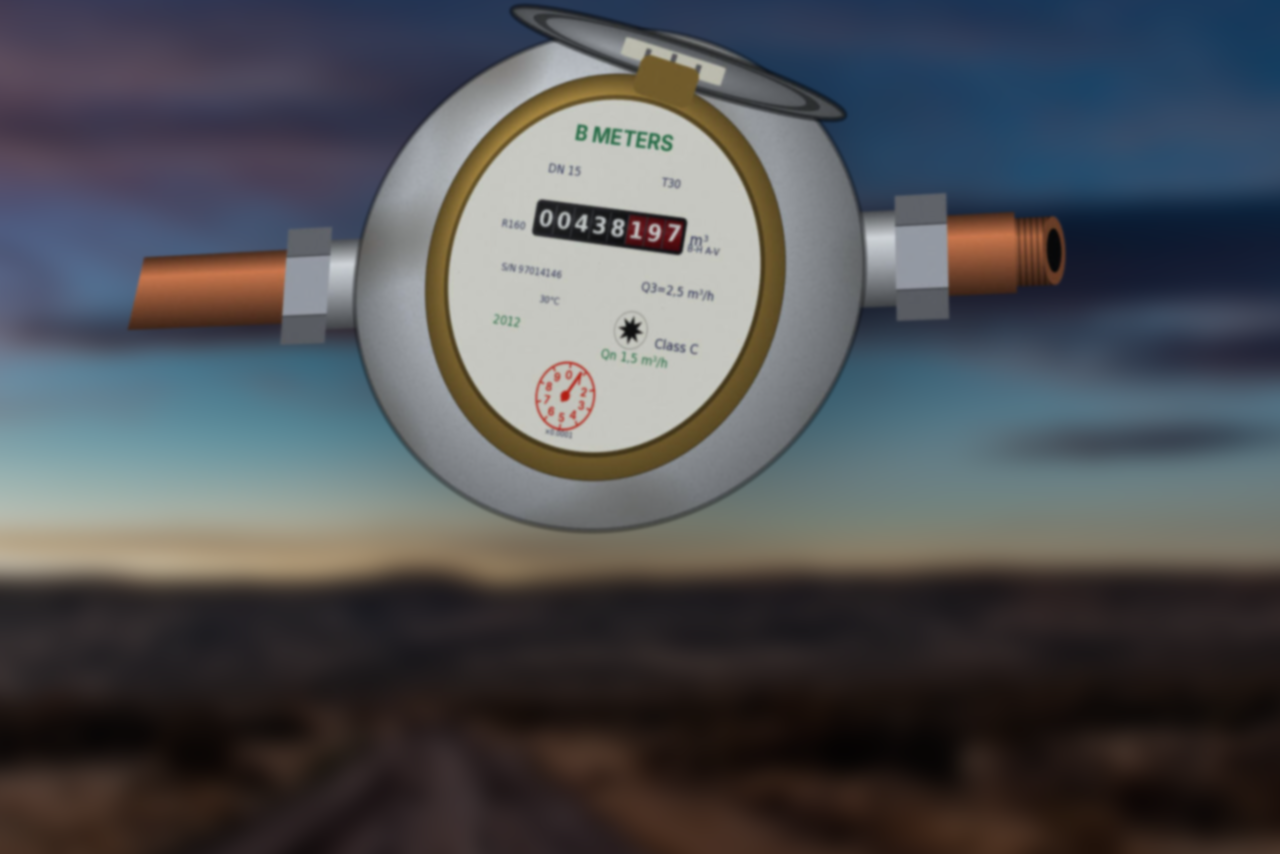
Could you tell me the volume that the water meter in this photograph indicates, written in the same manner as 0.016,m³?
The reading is 438.1970,m³
